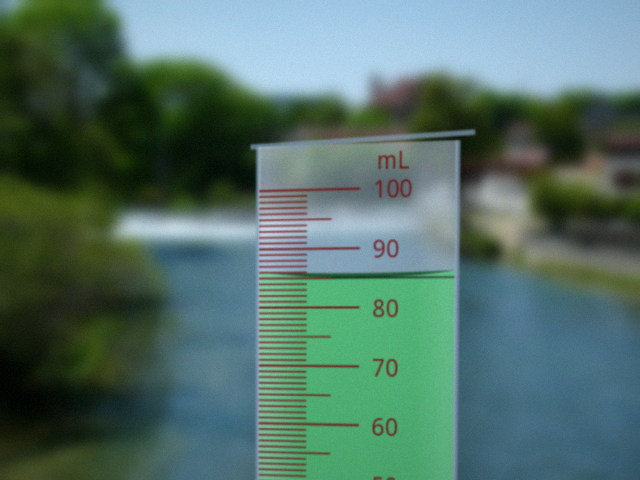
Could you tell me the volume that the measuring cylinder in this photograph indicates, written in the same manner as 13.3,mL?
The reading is 85,mL
